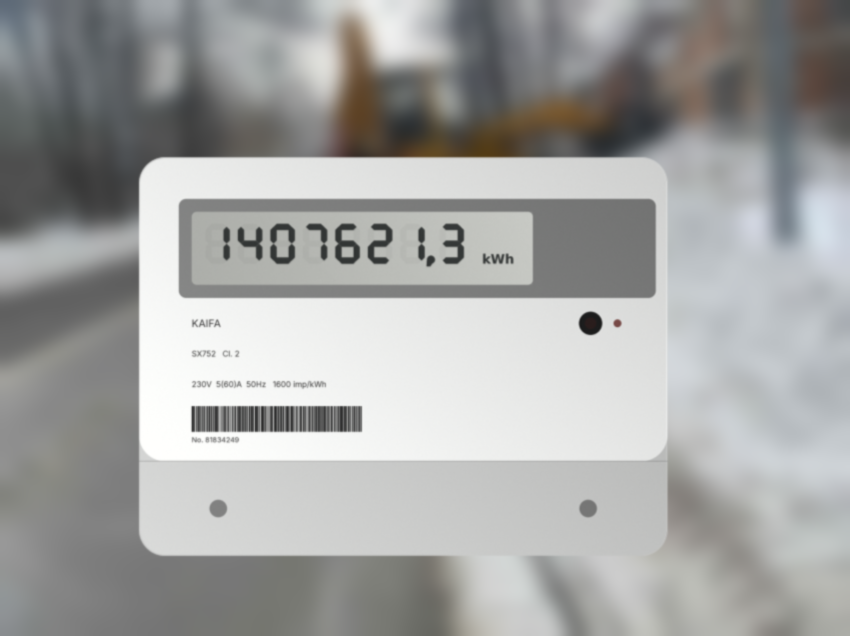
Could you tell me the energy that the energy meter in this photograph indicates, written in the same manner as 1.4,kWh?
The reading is 1407621.3,kWh
